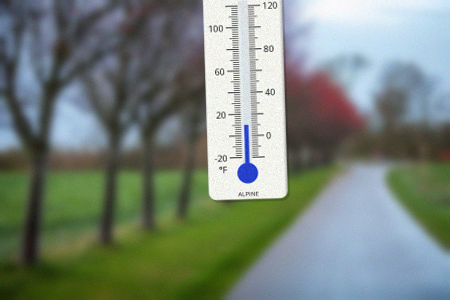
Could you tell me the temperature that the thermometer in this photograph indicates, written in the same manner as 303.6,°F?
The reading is 10,°F
